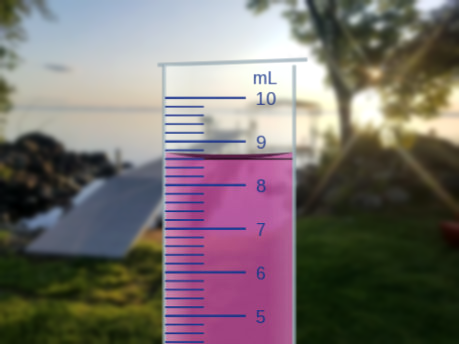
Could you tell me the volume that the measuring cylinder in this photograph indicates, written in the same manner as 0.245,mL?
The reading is 8.6,mL
